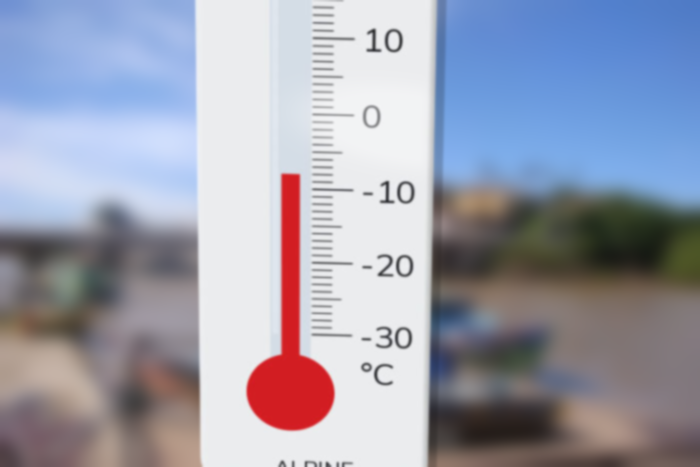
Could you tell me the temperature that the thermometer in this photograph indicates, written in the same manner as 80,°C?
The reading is -8,°C
